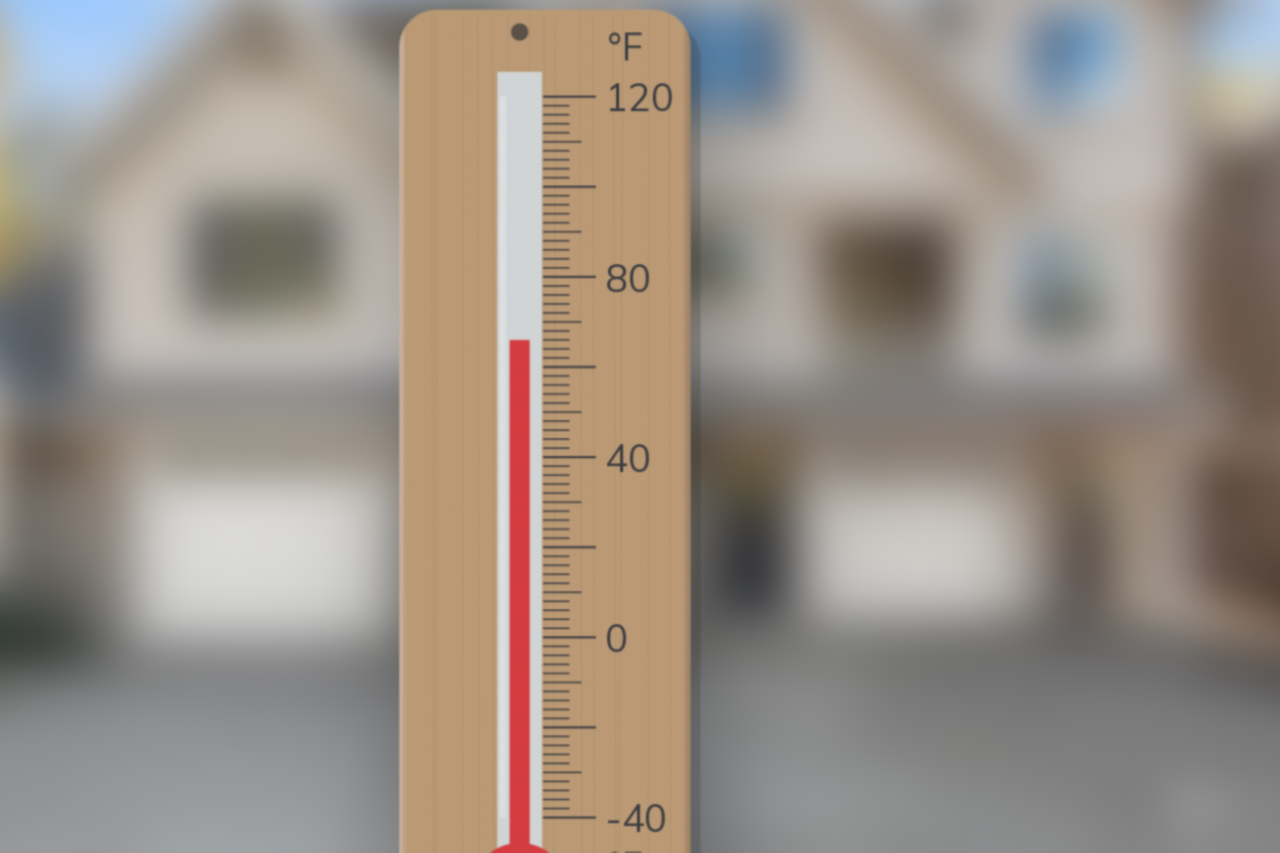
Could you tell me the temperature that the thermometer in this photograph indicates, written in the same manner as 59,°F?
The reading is 66,°F
